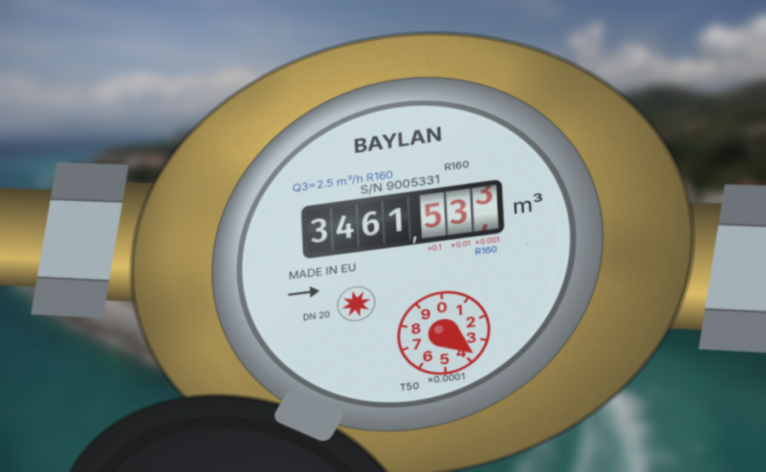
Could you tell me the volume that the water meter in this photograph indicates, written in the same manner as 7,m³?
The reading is 3461.5333,m³
